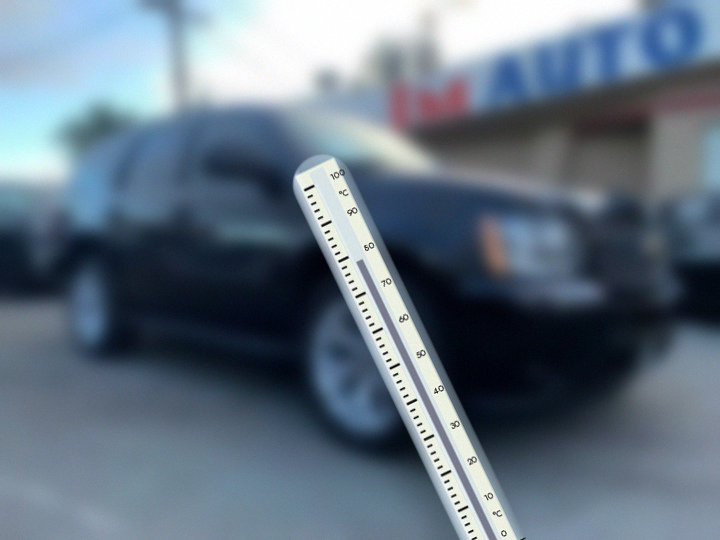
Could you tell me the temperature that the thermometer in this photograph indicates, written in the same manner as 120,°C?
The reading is 78,°C
